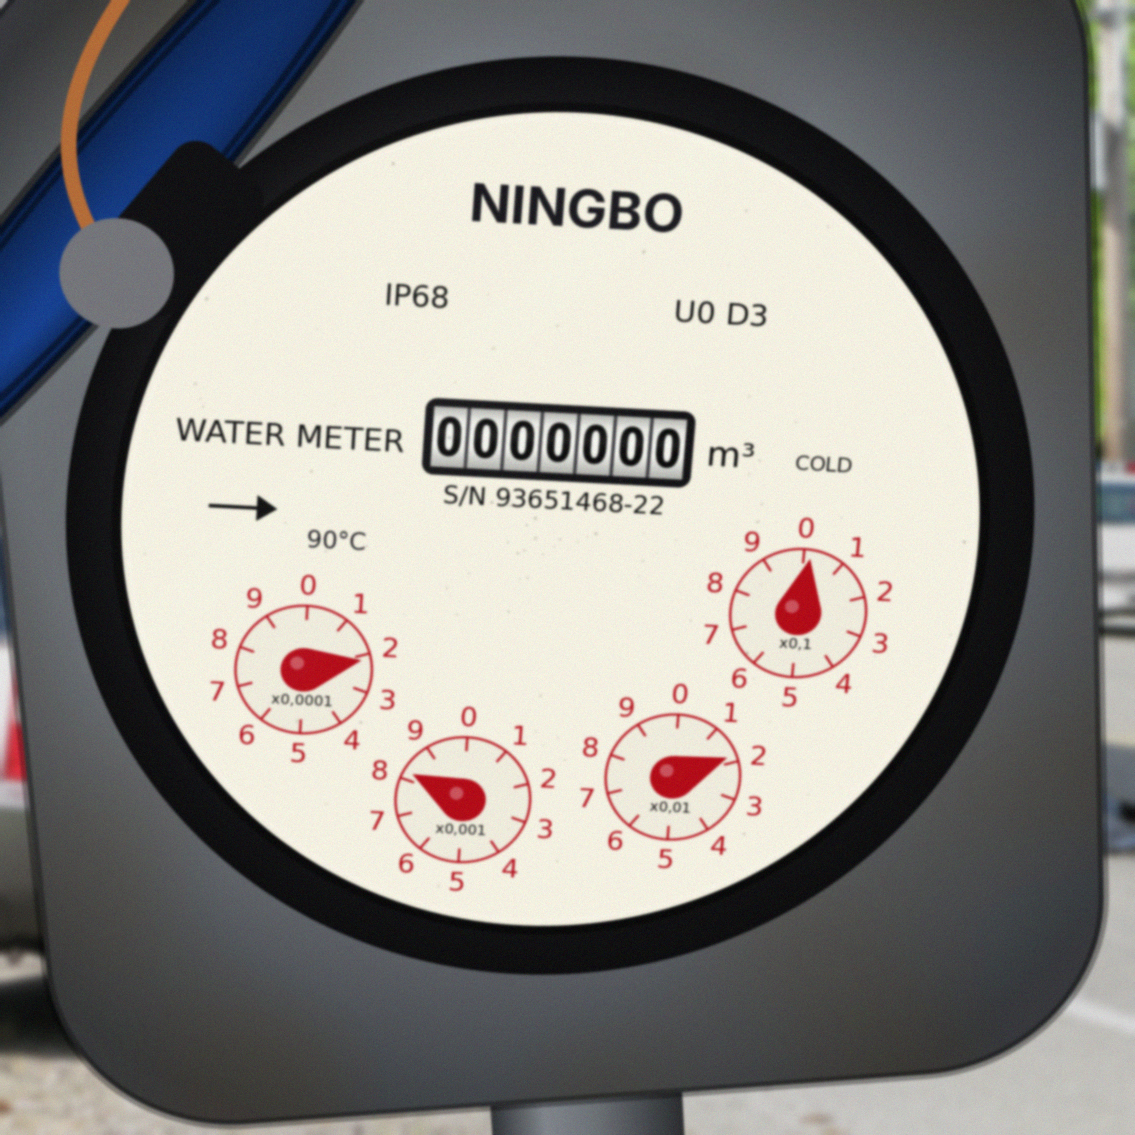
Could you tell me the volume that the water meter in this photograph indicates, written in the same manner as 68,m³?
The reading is 0.0182,m³
